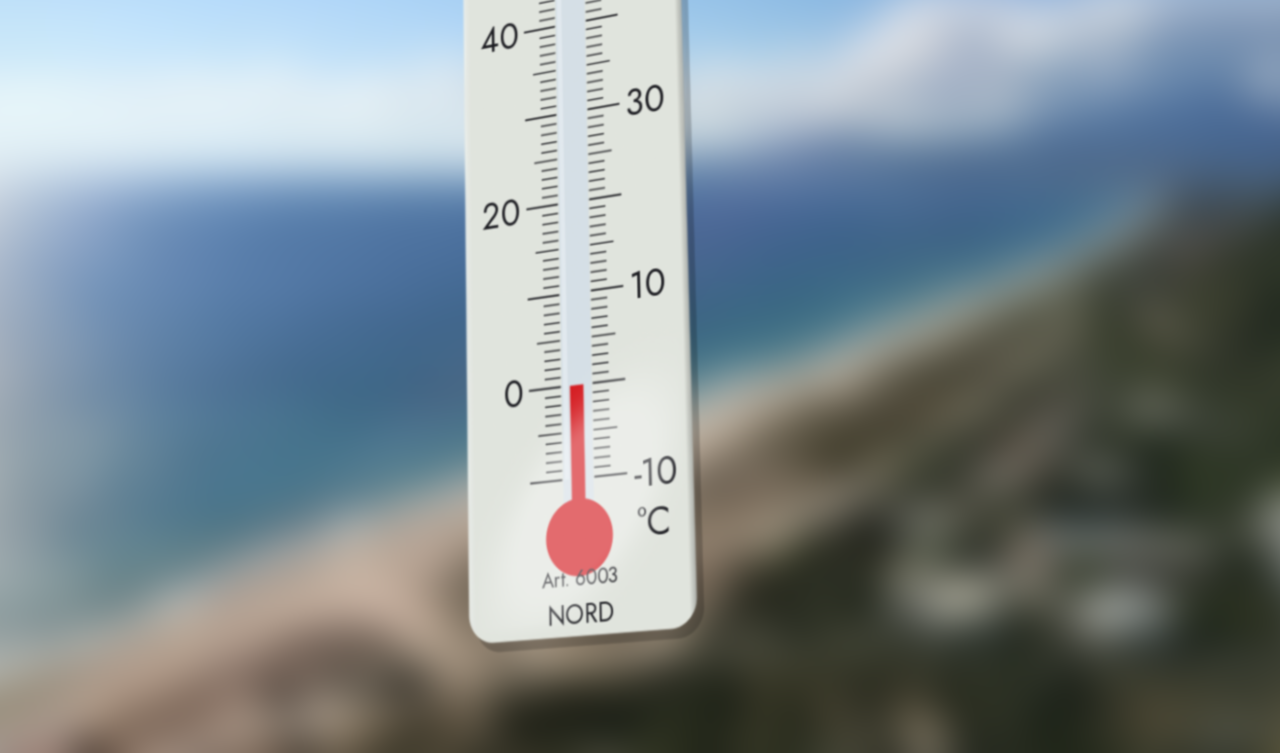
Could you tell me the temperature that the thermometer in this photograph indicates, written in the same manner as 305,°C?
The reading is 0,°C
